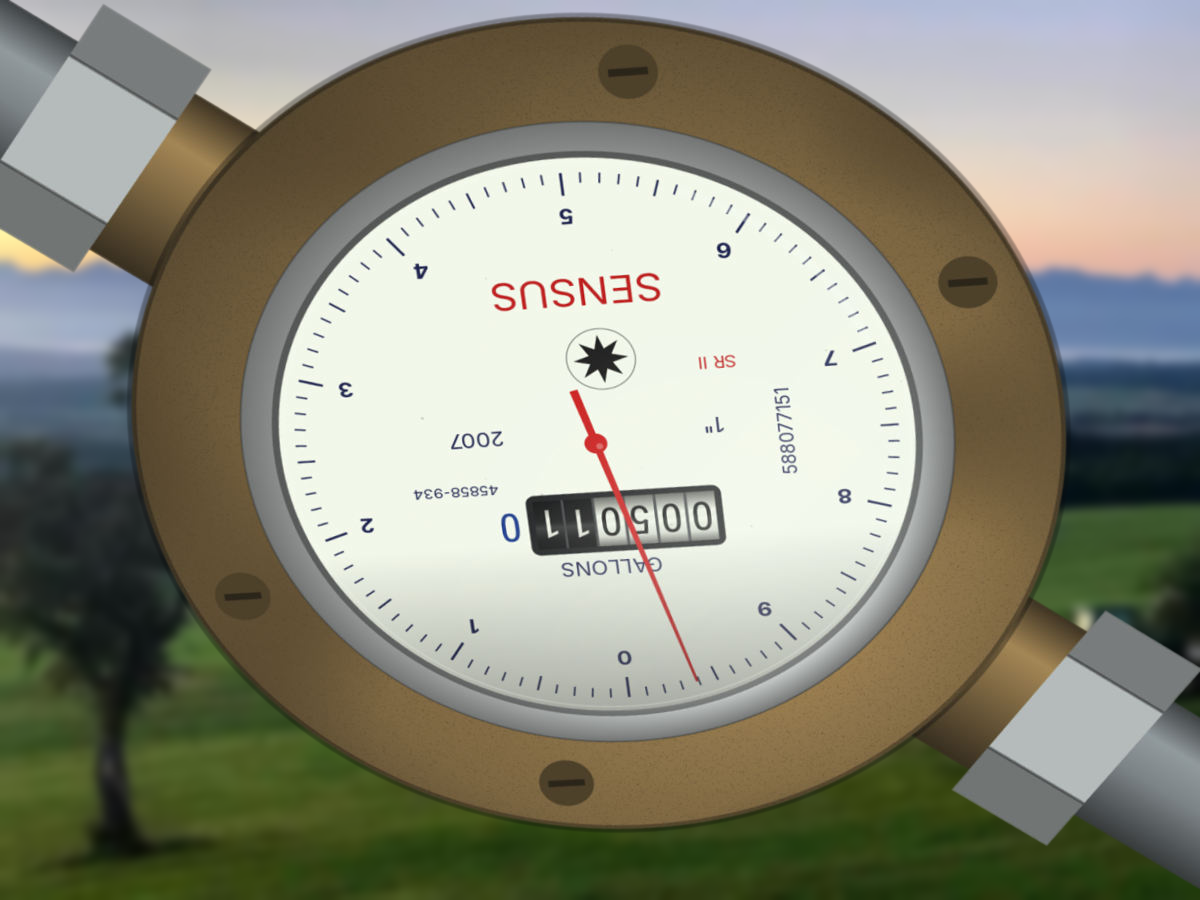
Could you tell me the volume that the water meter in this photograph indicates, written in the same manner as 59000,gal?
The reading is 50109.6,gal
